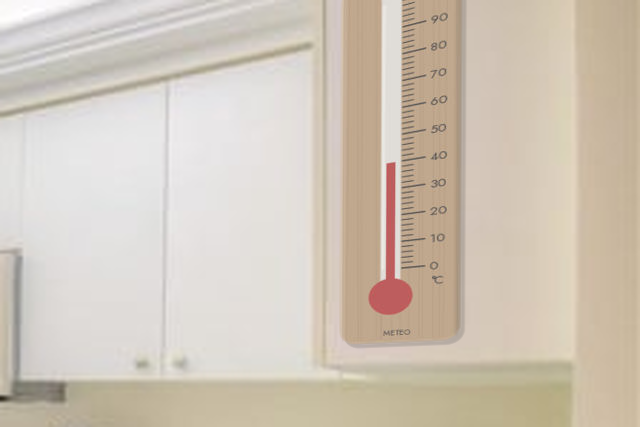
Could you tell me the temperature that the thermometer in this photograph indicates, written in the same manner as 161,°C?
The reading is 40,°C
